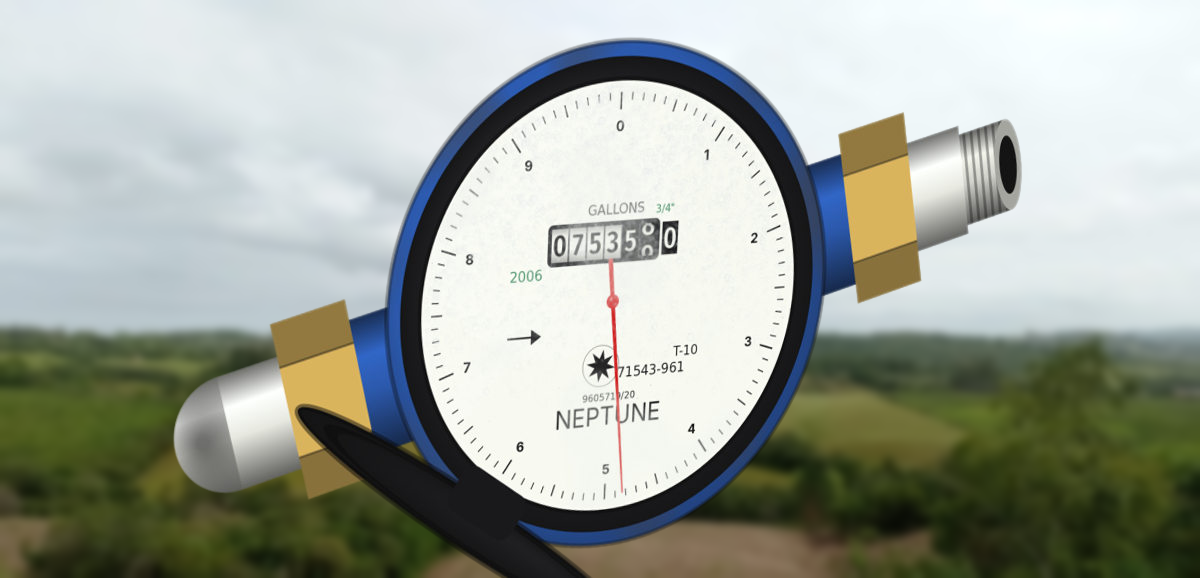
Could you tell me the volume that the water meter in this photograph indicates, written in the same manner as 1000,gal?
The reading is 753584.8,gal
